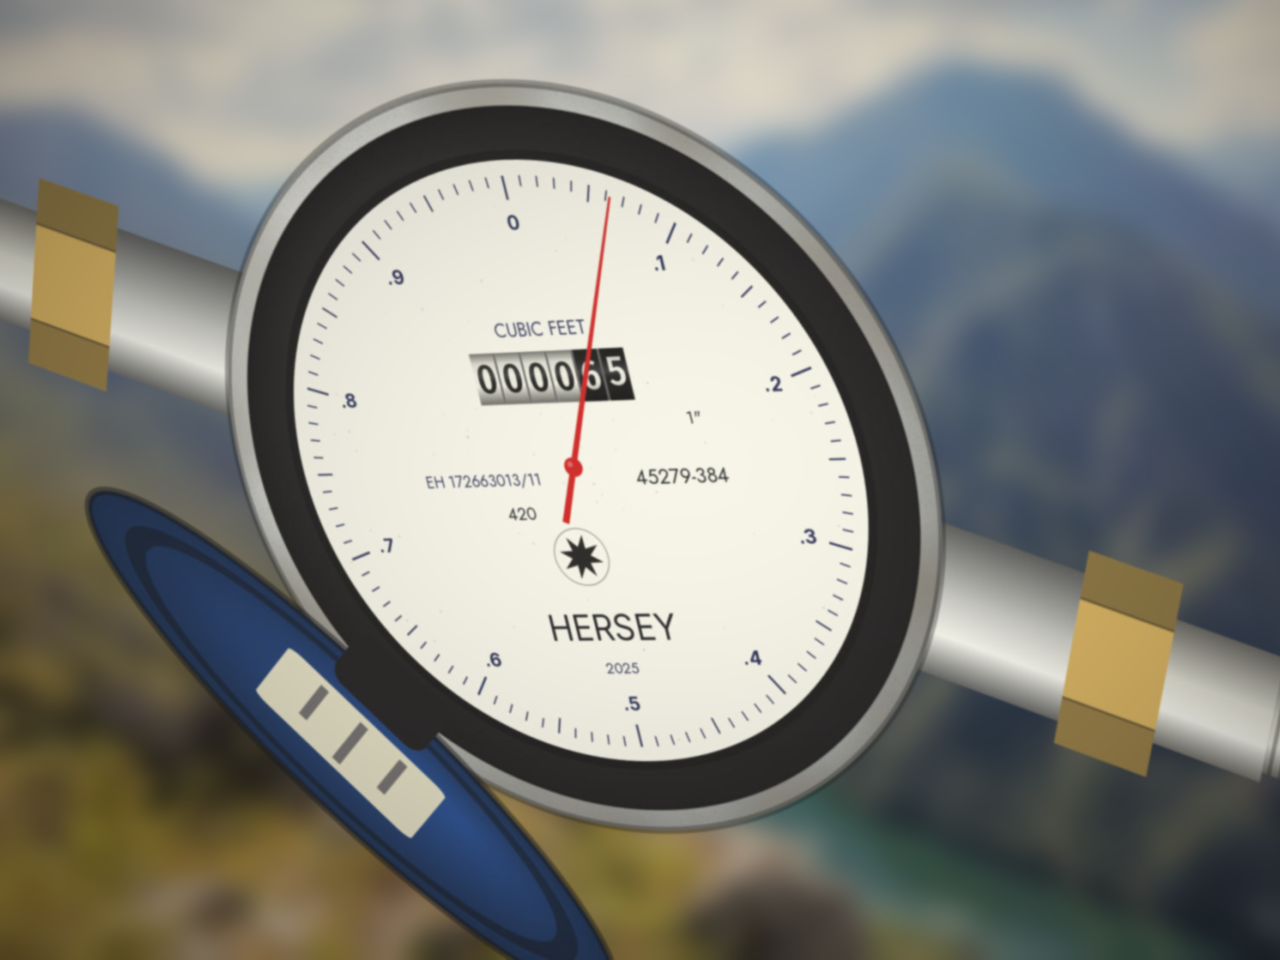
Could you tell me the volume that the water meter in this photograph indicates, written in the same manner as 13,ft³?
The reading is 65.06,ft³
